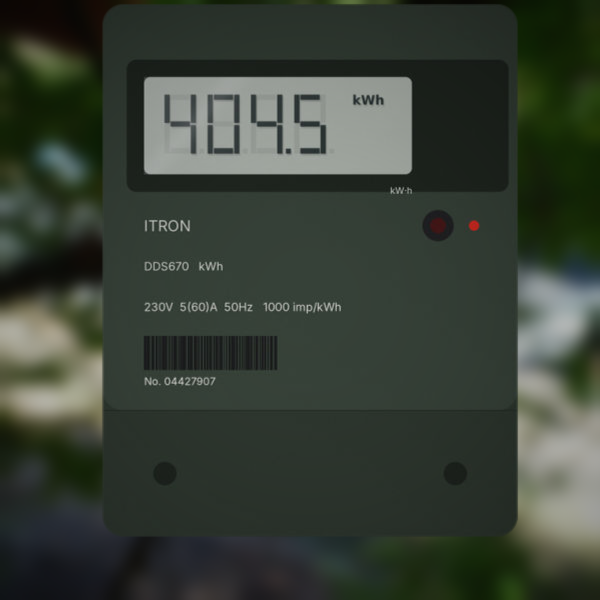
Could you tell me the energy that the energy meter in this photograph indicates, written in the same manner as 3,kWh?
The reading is 404.5,kWh
